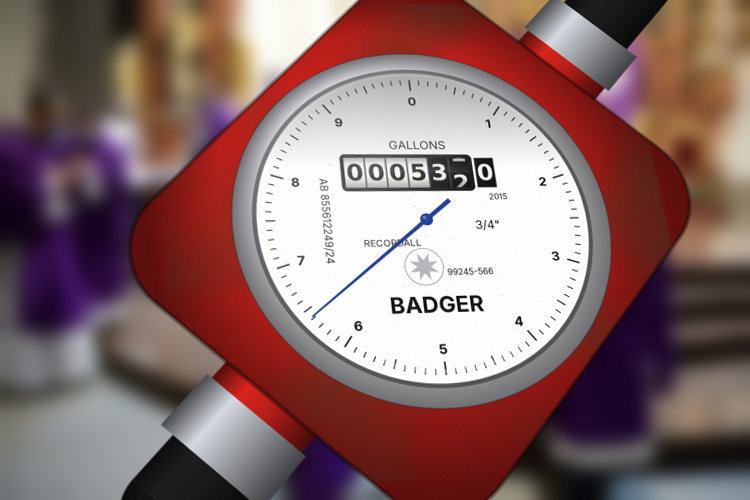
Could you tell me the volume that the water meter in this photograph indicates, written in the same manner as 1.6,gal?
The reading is 5316.4,gal
